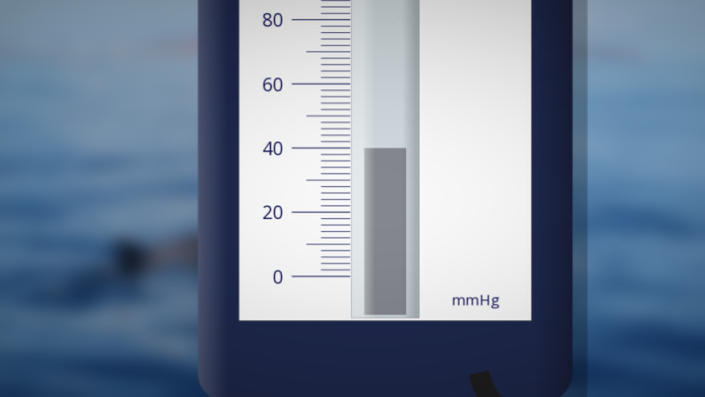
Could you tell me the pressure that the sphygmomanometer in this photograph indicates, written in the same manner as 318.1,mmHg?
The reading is 40,mmHg
